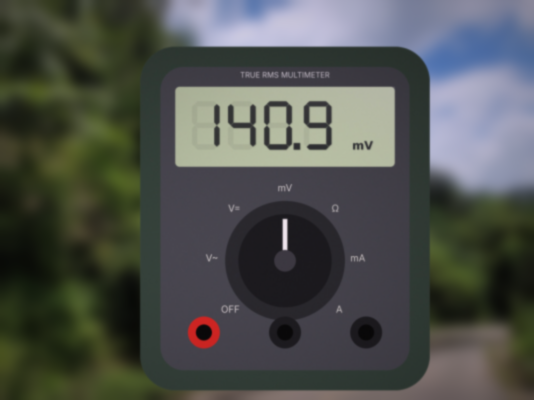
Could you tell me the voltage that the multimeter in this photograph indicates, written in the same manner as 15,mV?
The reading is 140.9,mV
